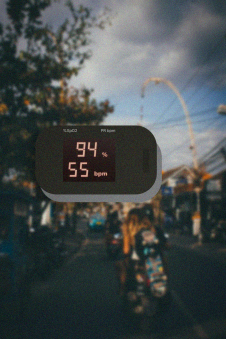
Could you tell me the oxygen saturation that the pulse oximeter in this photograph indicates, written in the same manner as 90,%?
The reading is 94,%
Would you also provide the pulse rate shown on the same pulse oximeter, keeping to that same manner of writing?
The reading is 55,bpm
